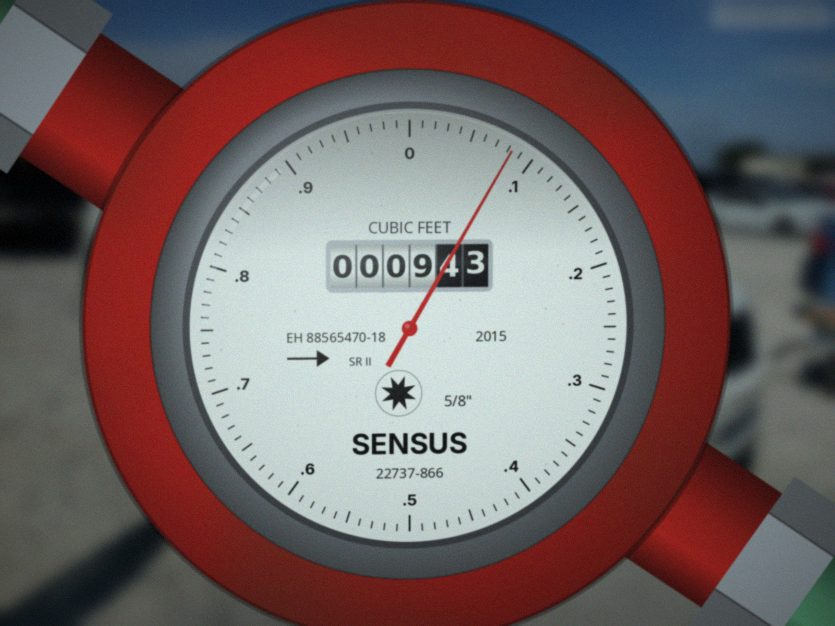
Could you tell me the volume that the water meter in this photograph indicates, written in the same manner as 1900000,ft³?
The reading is 943.08,ft³
